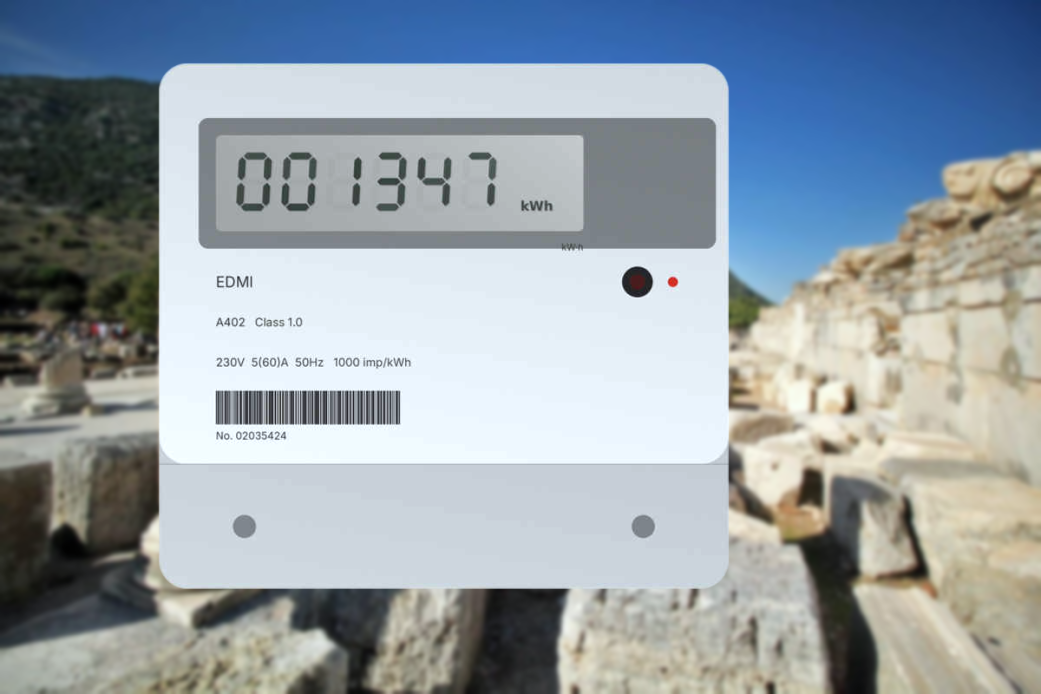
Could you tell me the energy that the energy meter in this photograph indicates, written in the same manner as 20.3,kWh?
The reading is 1347,kWh
